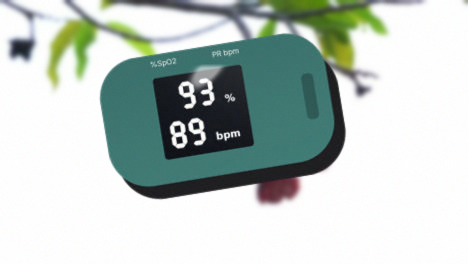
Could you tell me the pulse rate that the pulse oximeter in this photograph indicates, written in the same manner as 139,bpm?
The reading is 89,bpm
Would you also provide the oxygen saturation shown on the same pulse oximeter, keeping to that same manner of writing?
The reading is 93,%
